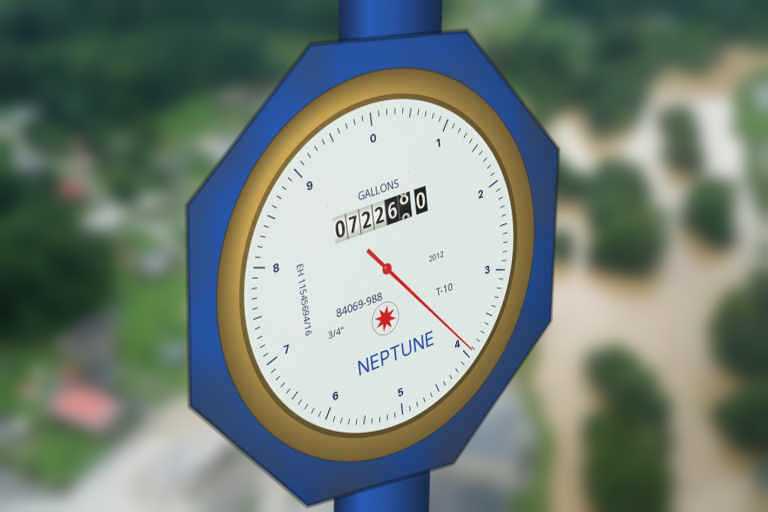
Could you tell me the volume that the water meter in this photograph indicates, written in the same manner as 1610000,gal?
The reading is 722683.9,gal
